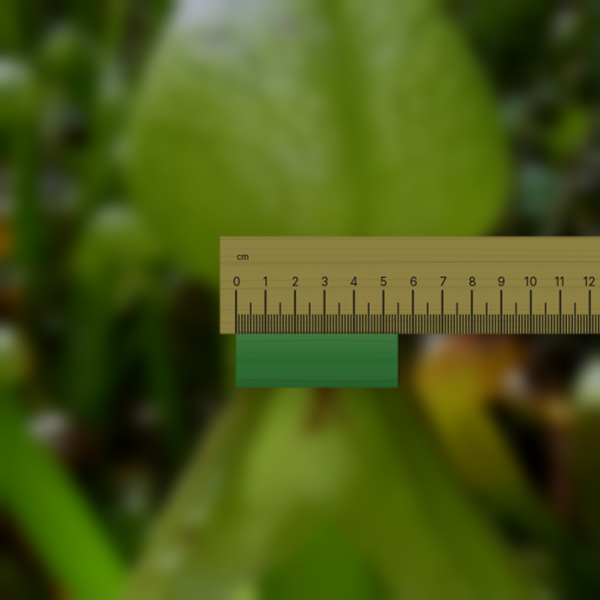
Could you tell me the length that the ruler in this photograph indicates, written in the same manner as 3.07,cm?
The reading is 5.5,cm
